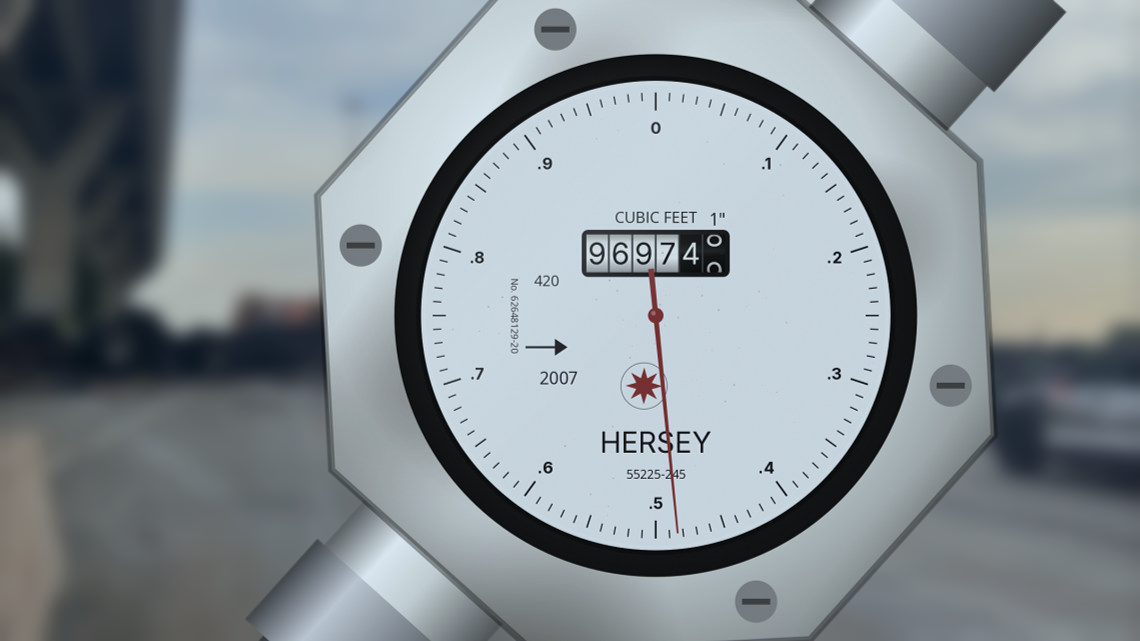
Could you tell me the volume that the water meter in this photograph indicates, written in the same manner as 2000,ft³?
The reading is 969748.48,ft³
